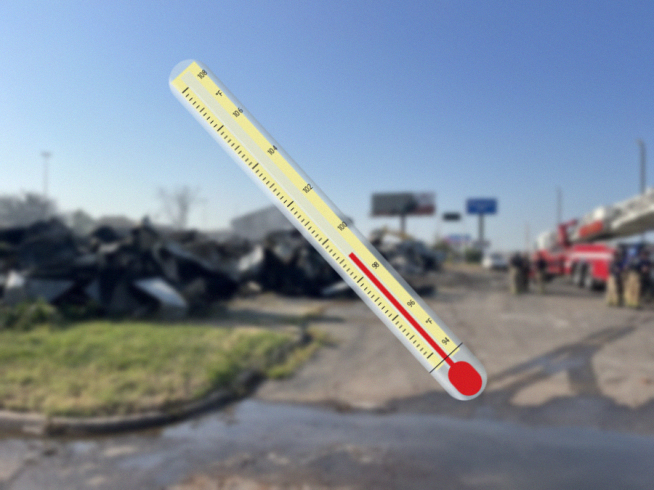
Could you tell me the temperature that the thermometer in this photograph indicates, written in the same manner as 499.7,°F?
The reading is 99,°F
